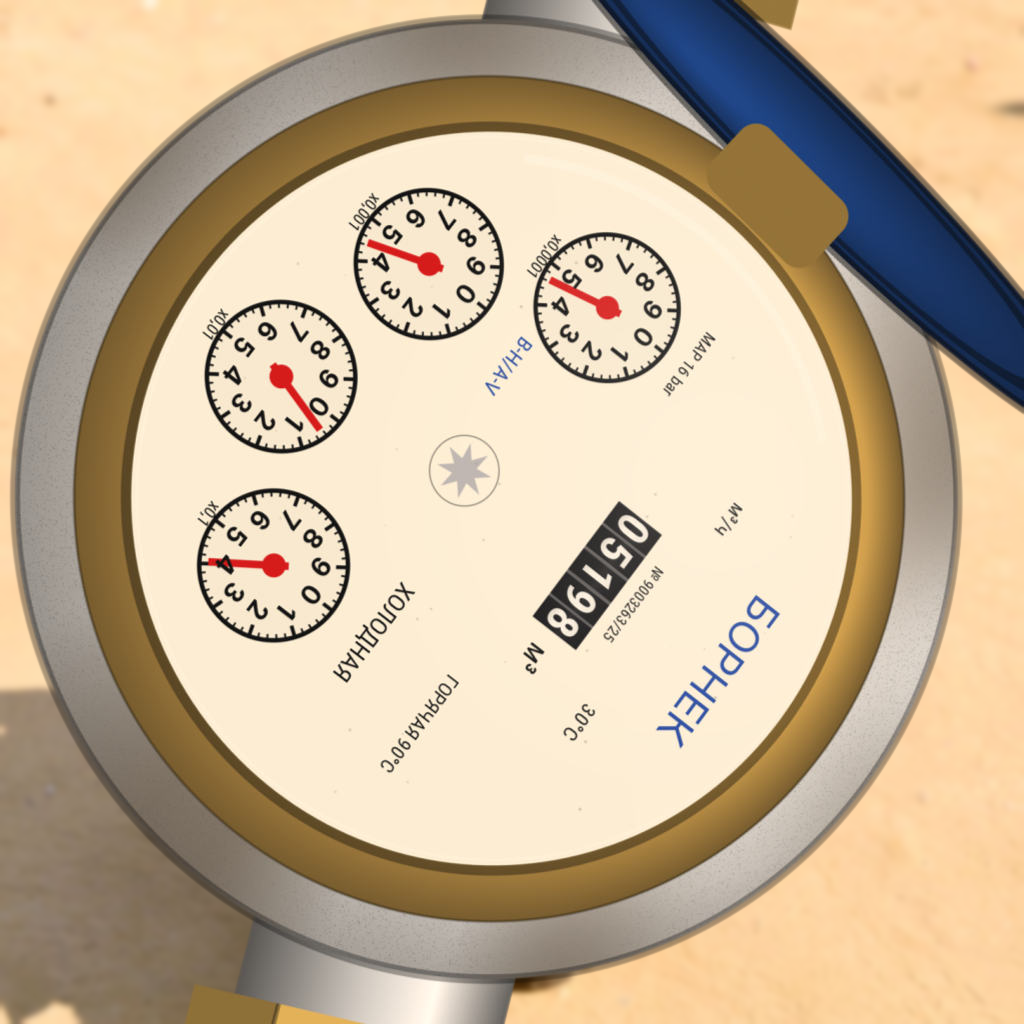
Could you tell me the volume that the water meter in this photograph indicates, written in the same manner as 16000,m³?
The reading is 5198.4044,m³
